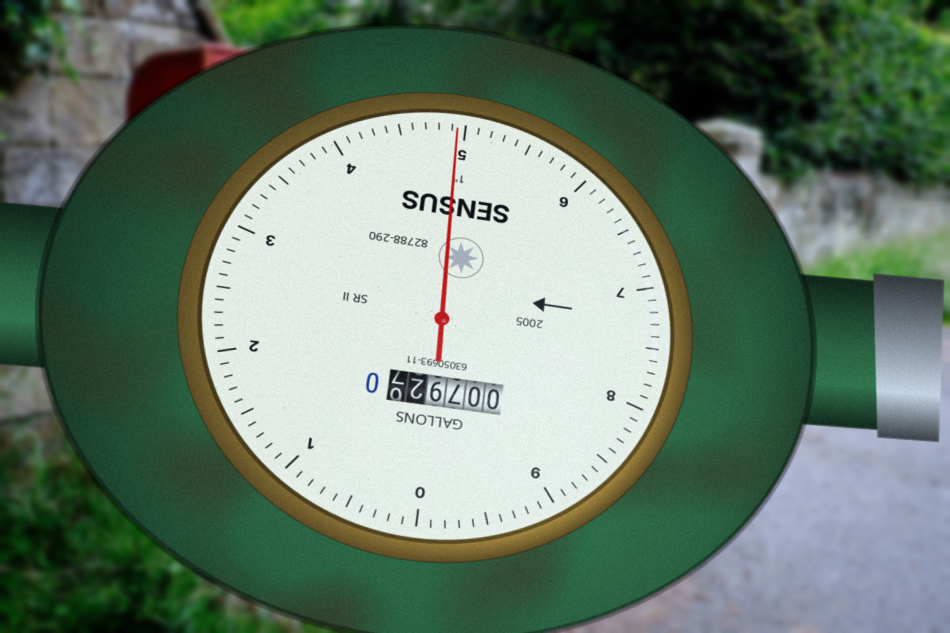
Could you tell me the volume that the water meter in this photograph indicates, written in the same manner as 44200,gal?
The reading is 79264.9,gal
